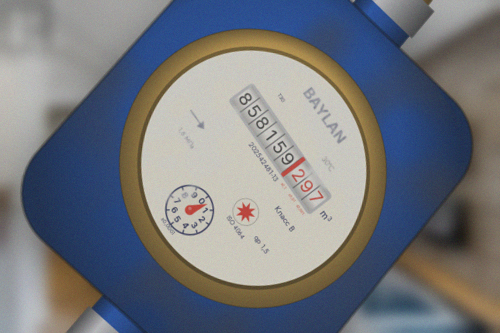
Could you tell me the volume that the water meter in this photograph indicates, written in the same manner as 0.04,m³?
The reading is 858159.2970,m³
